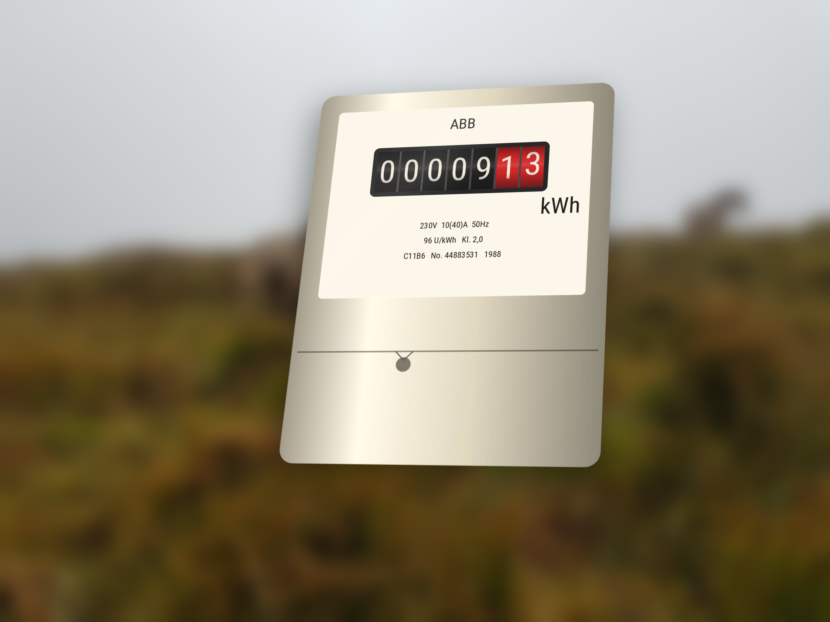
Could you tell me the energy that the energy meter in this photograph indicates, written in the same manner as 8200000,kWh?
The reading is 9.13,kWh
